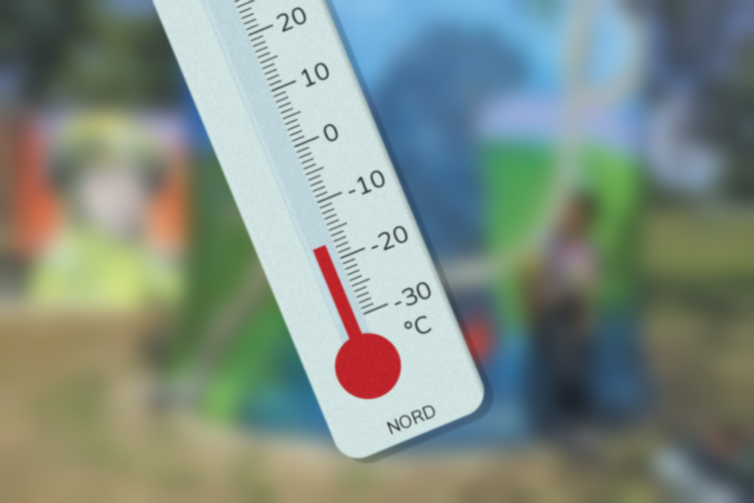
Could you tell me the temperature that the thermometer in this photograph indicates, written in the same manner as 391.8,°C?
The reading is -17,°C
